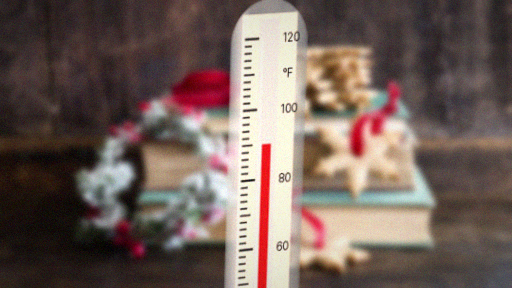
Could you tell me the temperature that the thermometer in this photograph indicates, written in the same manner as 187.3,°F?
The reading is 90,°F
